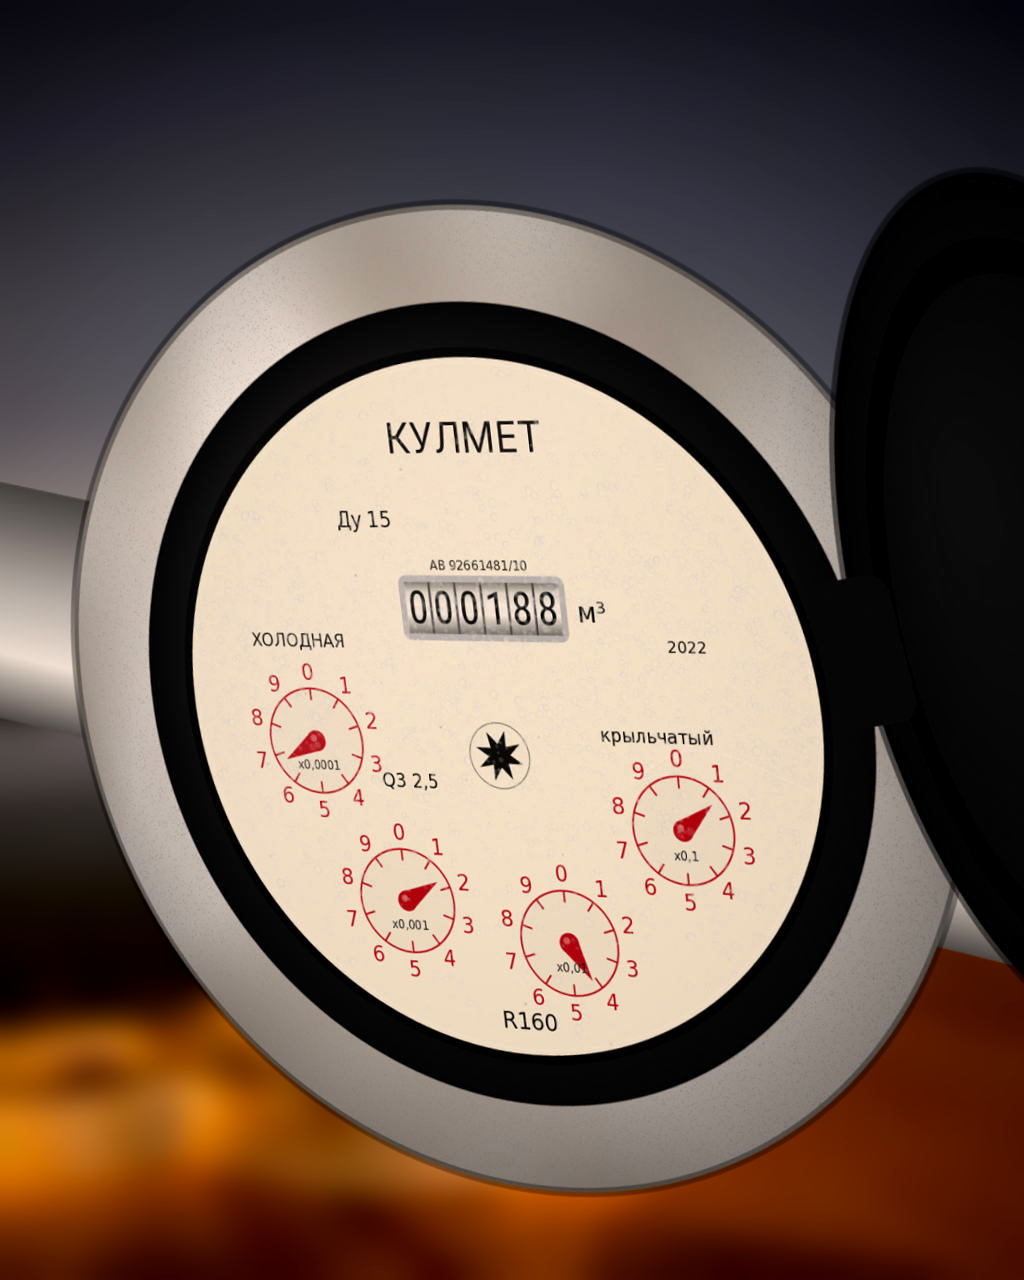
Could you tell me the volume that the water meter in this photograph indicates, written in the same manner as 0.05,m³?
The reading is 188.1416,m³
